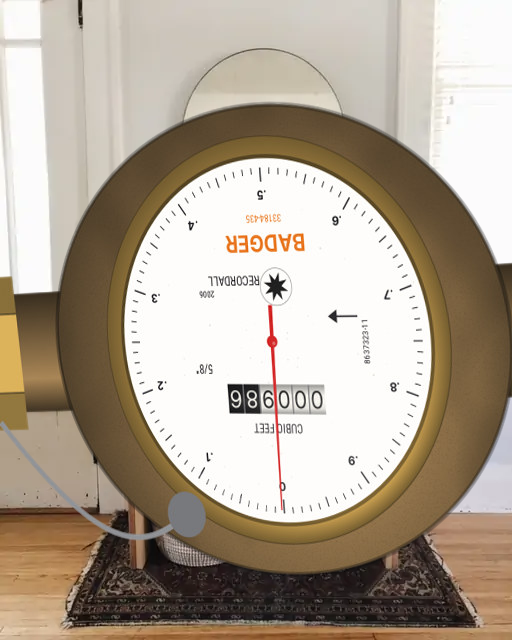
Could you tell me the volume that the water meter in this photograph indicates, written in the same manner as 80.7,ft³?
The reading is 986.00,ft³
